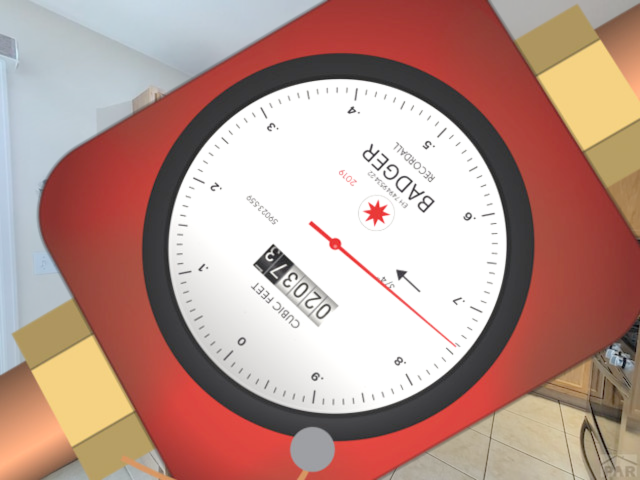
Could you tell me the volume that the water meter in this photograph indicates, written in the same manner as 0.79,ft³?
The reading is 20372.74,ft³
